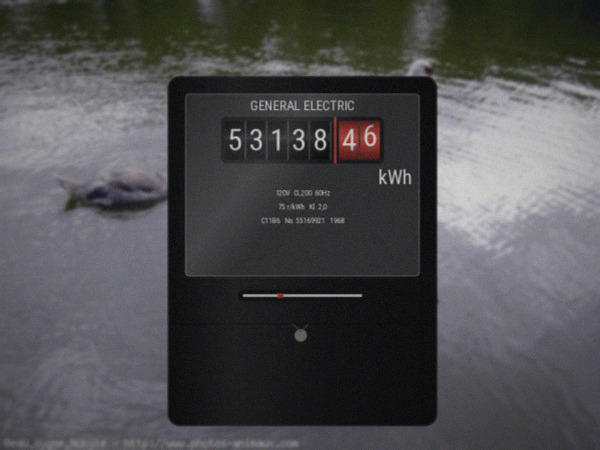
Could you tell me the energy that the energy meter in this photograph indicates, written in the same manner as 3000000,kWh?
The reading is 53138.46,kWh
